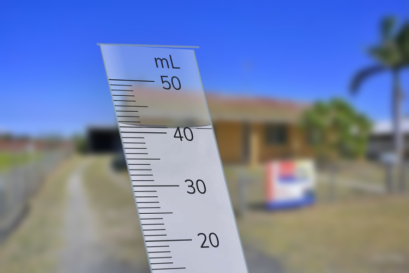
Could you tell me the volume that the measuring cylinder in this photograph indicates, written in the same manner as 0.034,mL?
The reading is 41,mL
